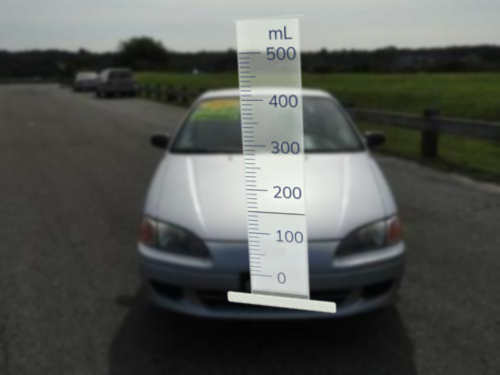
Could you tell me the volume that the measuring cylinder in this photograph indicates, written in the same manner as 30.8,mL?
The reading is 150,mL
